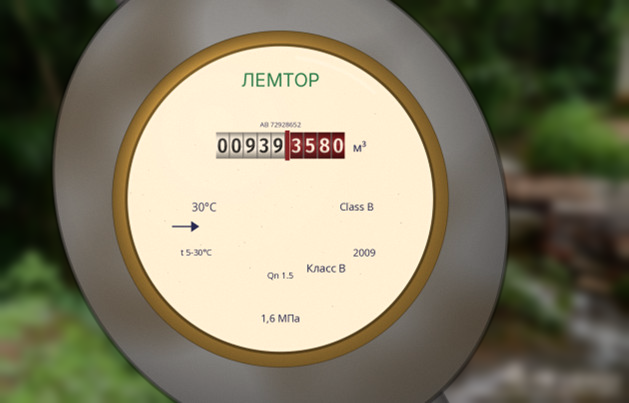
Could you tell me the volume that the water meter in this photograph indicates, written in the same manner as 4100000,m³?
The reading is 939.3580,m³
